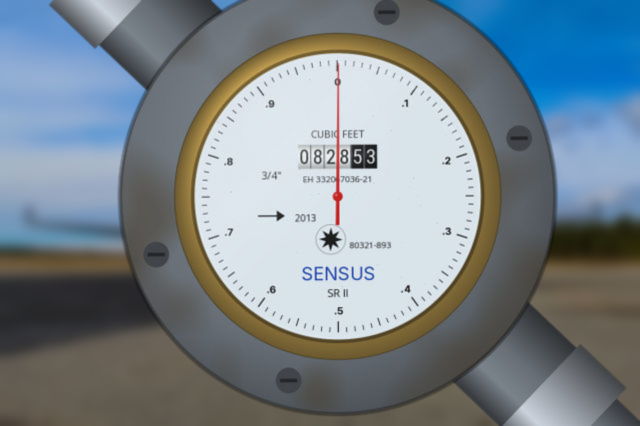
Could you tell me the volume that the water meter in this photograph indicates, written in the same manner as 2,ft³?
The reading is 82853.00,ft³
